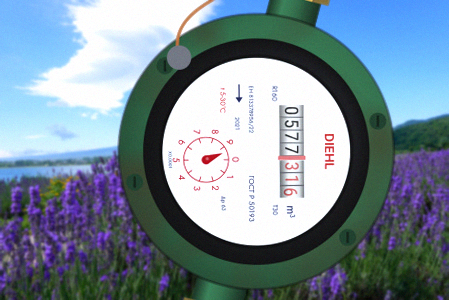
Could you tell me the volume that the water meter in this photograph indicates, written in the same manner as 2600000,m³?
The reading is 577.3159,m³
